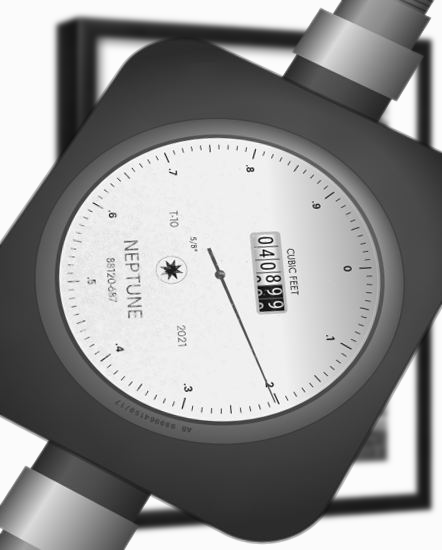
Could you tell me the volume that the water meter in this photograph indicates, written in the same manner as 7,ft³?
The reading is 40899.20,ft³
